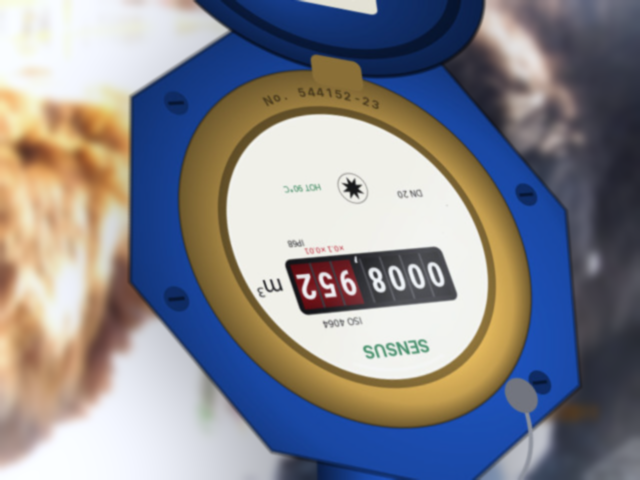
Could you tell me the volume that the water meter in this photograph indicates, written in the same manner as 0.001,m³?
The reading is 8.952,m³
